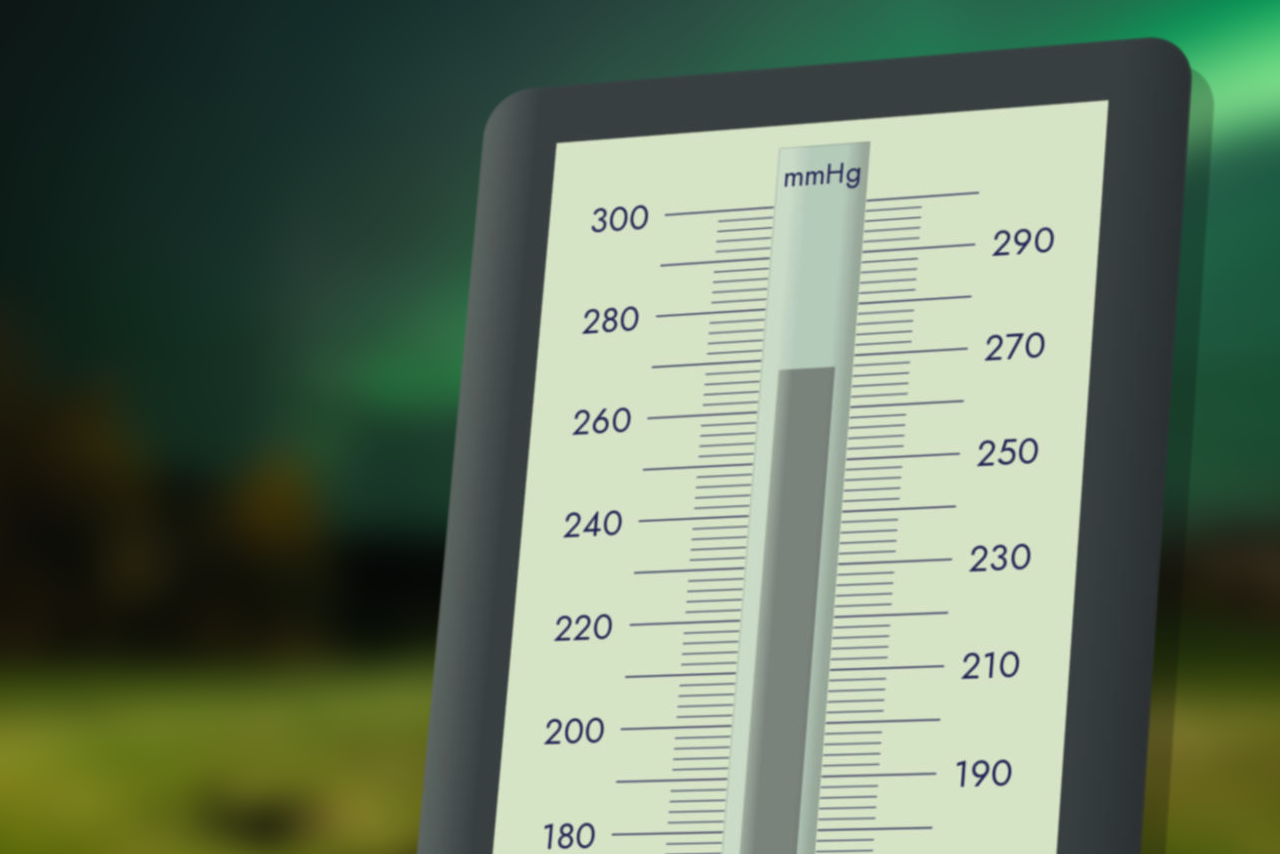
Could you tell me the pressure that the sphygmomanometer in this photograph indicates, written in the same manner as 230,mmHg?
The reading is 268,mmHg
